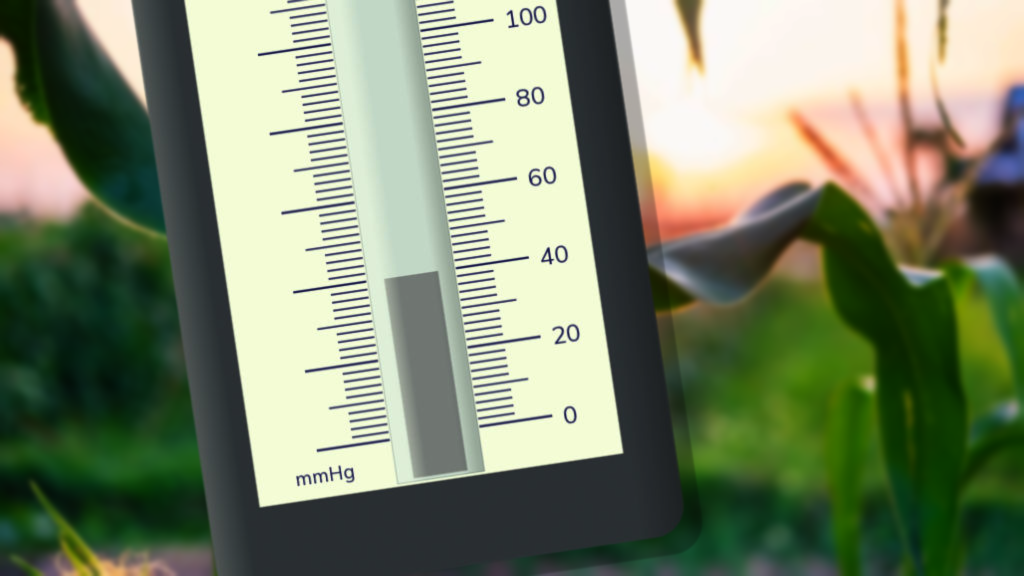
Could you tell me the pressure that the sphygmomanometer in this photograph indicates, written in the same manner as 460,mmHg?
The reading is 40,mmHg
